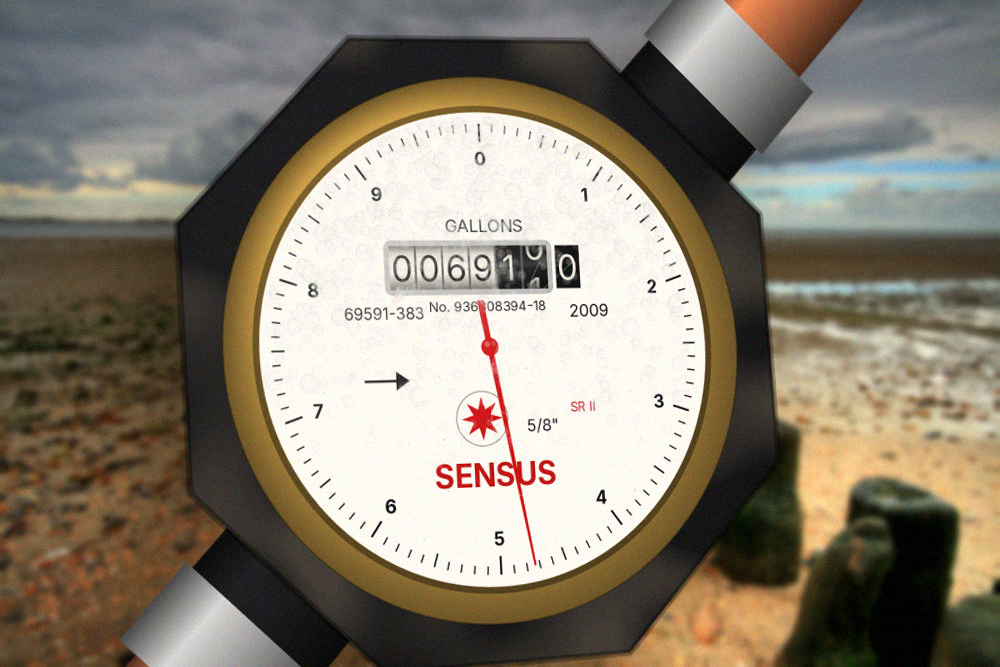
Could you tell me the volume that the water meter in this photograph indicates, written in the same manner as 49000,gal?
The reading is 69104.7,gal
